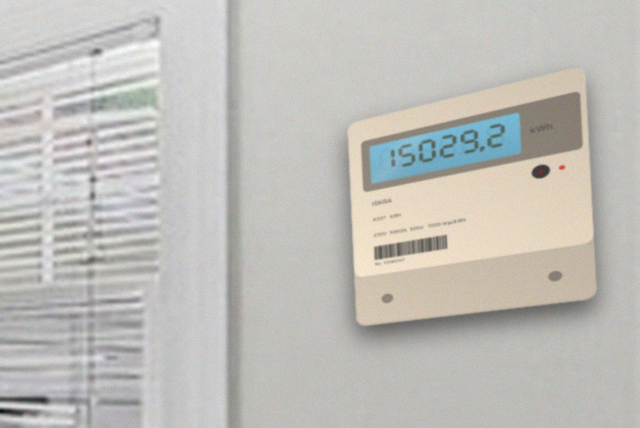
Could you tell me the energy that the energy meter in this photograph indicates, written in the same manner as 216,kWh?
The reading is 15029.2,kWh
